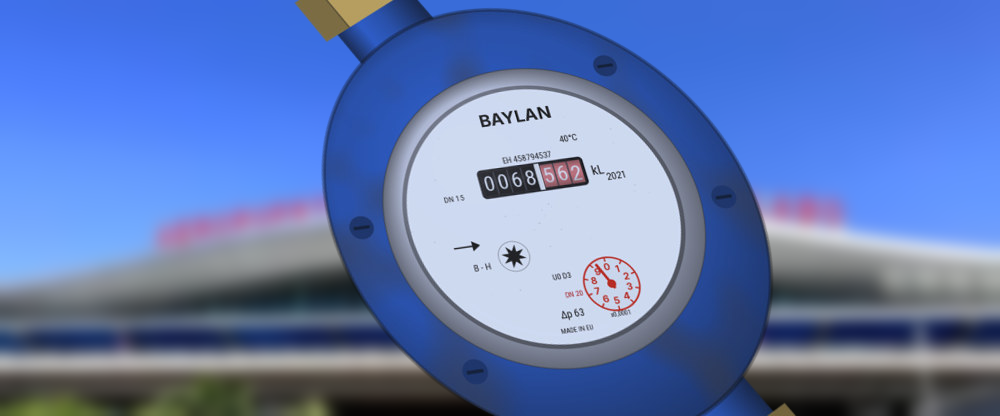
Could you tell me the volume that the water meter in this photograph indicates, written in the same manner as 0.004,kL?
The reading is 68.5619,kL
